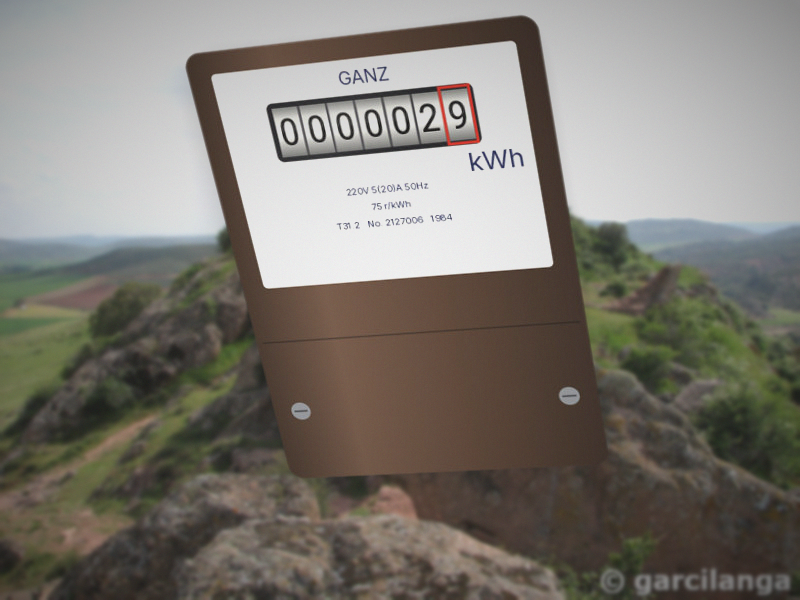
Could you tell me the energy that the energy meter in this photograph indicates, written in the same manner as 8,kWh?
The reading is 2.9,kWh
